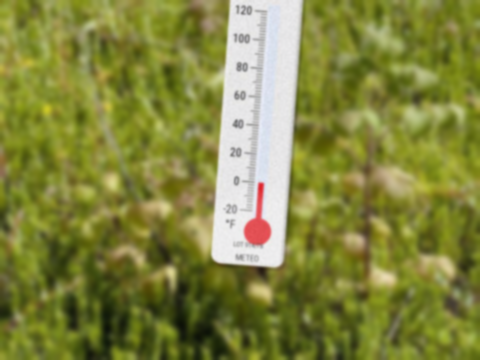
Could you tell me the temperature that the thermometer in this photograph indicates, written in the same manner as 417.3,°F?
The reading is 0,°F
